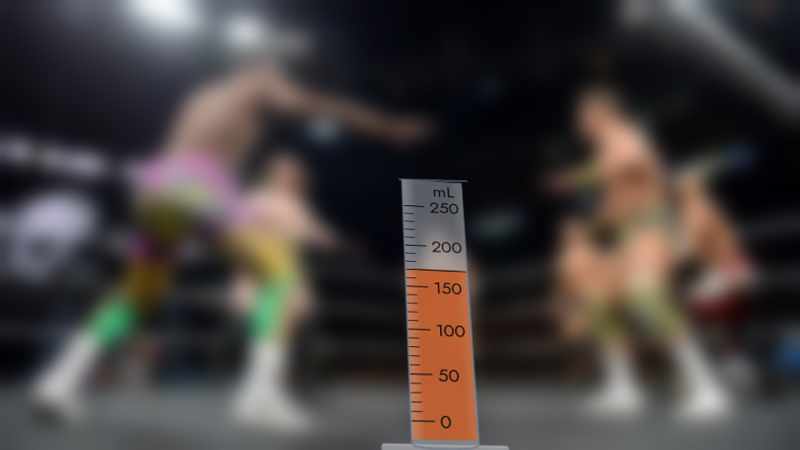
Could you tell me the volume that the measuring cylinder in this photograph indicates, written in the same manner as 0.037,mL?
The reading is 170,mL
